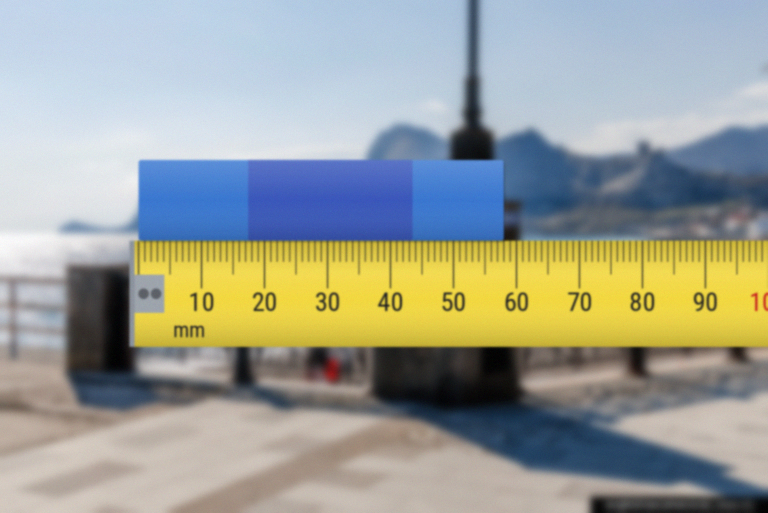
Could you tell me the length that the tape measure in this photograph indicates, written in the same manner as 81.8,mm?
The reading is 58,mm
